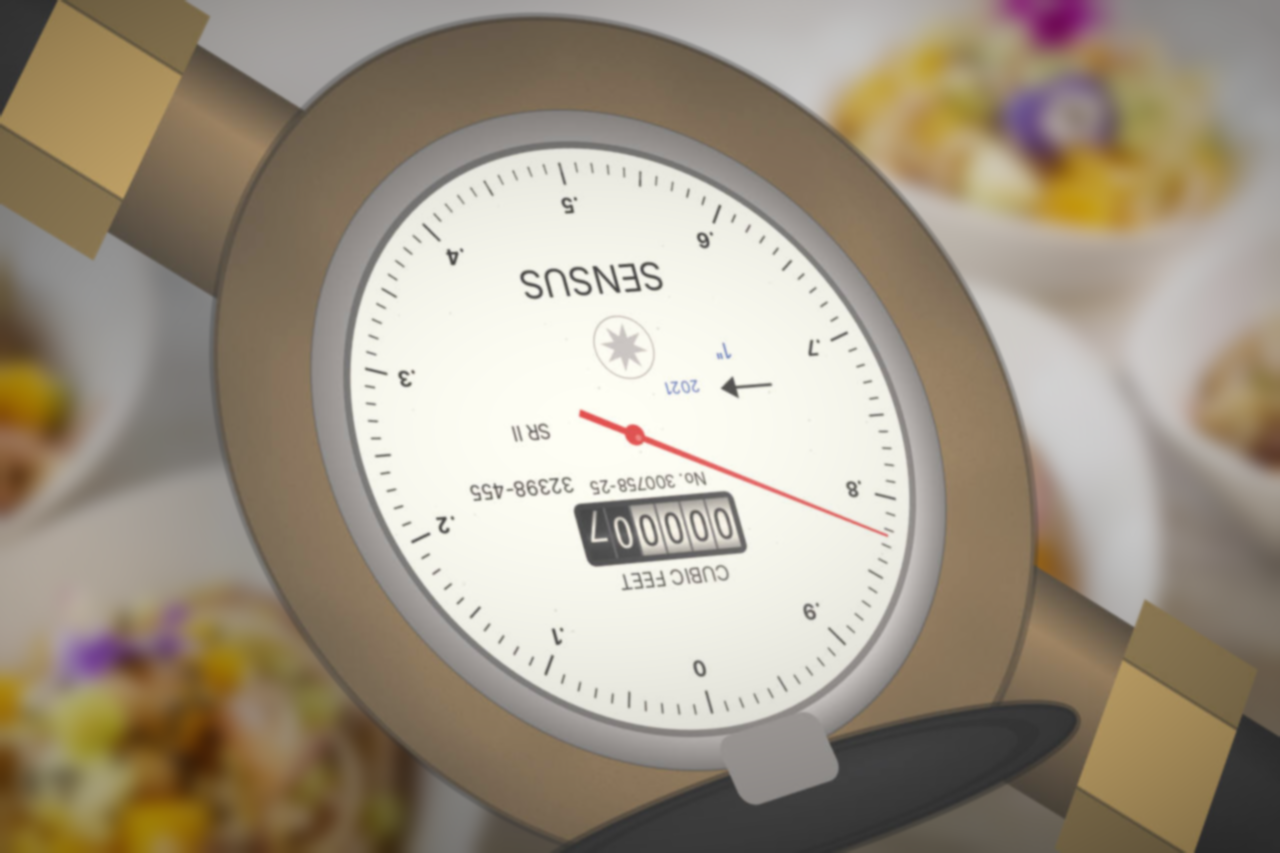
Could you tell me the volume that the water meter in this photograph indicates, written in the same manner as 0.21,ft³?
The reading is 6.82,ft³
